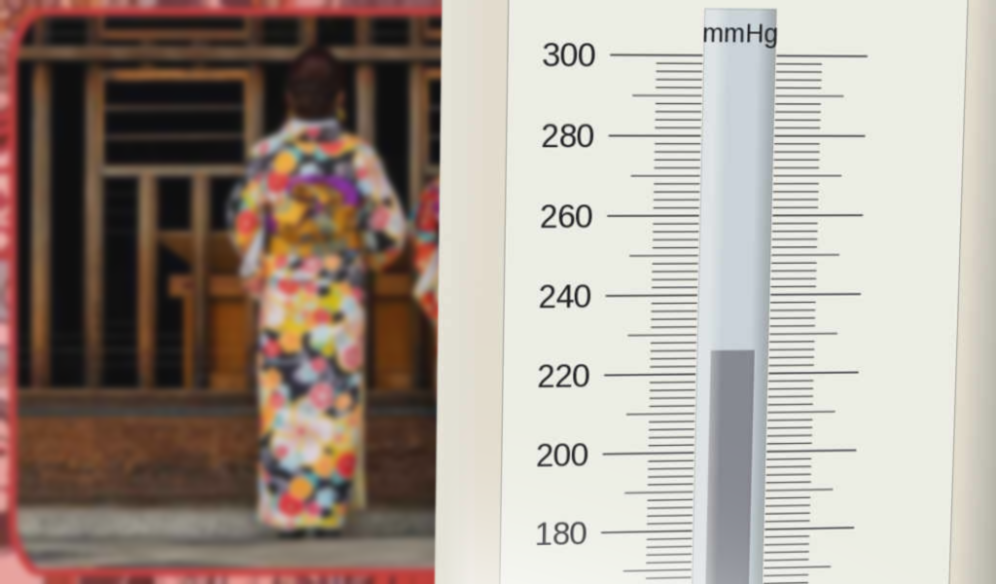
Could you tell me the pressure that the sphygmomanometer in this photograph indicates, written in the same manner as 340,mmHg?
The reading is 226,mmHg
